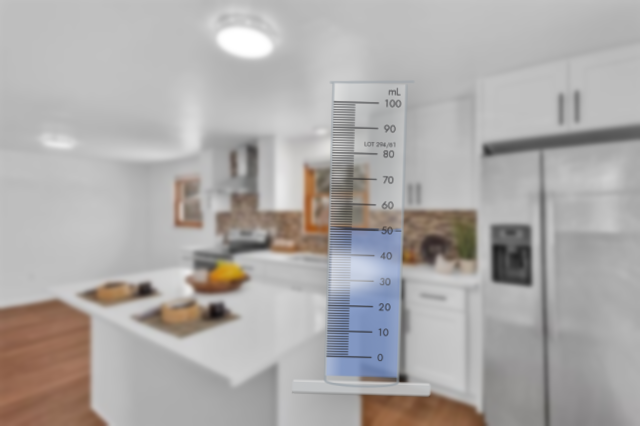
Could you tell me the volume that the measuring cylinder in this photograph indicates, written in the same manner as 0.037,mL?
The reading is 50,mL
